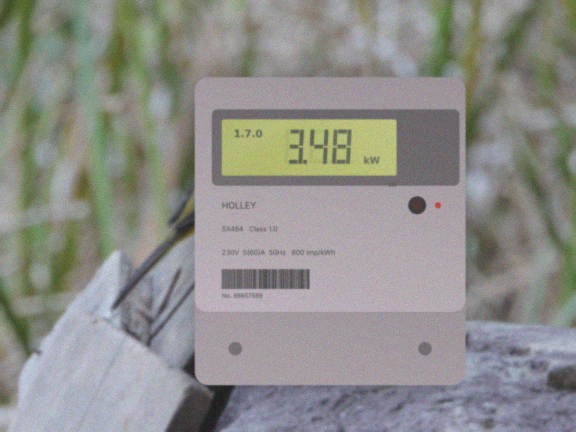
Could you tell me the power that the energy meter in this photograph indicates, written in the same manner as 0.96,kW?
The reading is 3.48,kW
